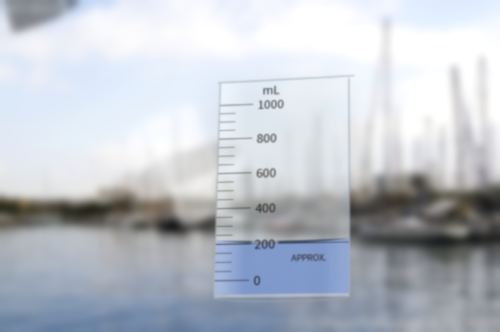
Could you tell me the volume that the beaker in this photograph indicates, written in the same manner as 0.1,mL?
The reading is 200,mL
